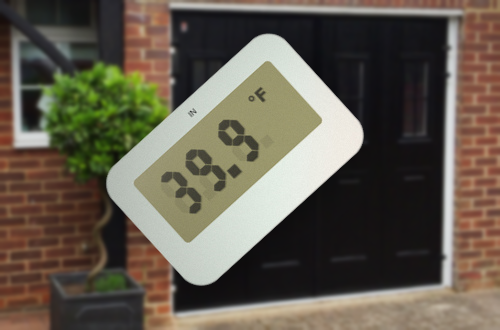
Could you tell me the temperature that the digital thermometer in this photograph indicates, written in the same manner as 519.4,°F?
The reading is 39.9,°F
